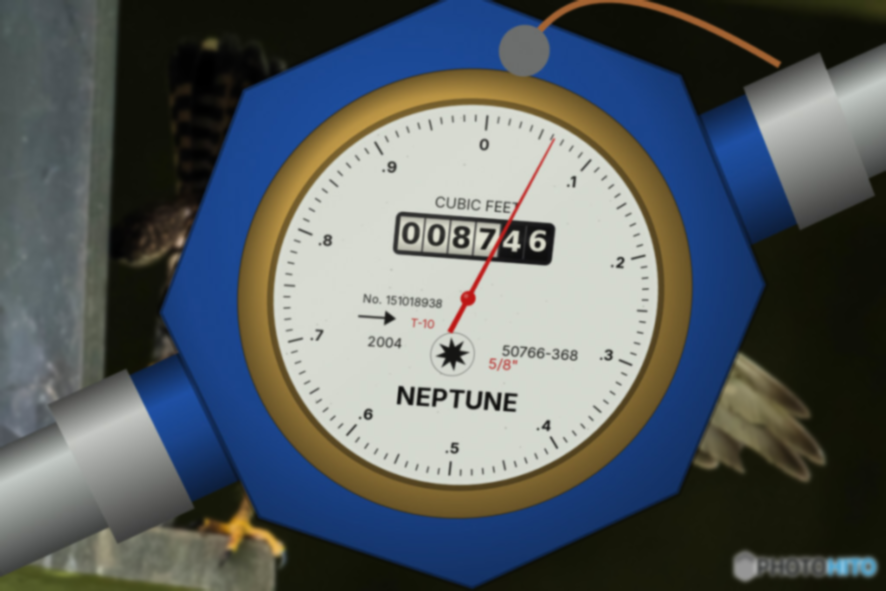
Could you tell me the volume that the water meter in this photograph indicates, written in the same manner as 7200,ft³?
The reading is 8746.06,ft³
